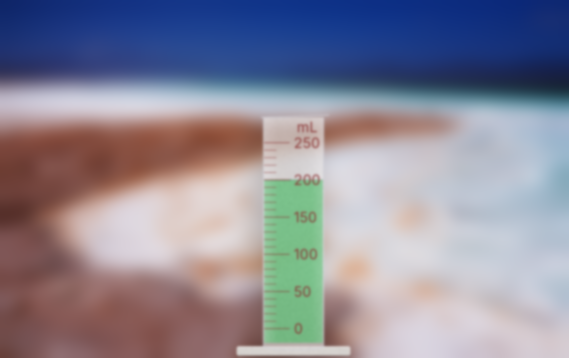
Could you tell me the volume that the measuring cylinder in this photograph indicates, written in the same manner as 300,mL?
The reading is 200,mL
